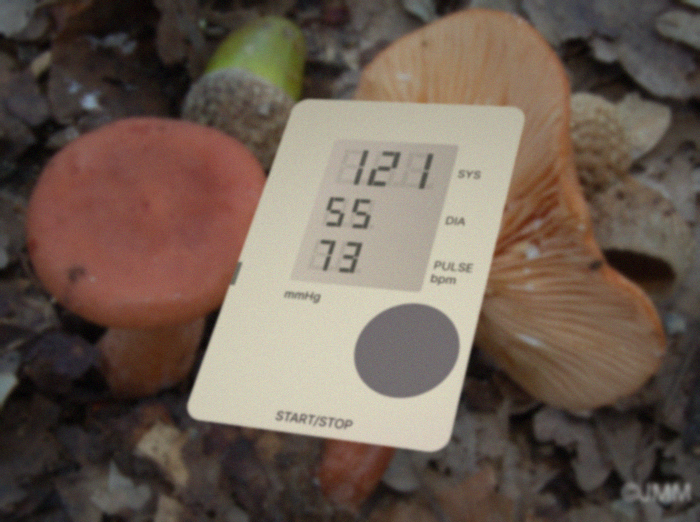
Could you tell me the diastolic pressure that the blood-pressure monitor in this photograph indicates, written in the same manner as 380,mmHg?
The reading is 55,mmHg
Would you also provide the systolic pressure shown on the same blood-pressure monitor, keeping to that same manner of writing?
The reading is 121,mmHg
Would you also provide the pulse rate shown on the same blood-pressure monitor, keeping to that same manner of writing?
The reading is 73,bpm
